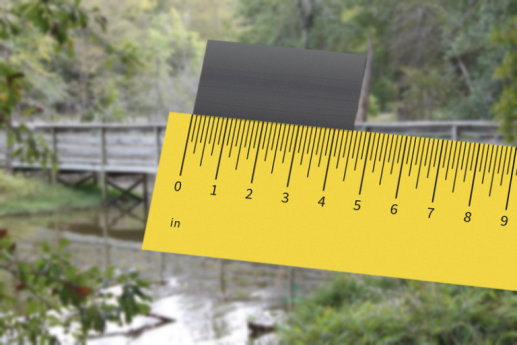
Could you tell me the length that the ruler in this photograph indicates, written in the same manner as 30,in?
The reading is 4.5,in
